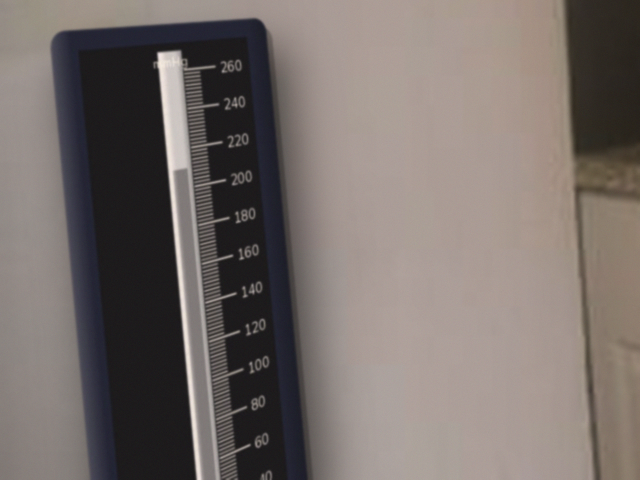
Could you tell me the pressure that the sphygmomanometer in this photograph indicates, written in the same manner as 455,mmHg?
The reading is 210,mmHg
